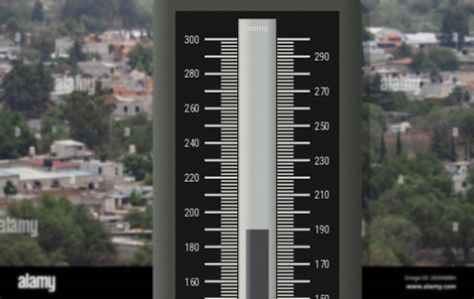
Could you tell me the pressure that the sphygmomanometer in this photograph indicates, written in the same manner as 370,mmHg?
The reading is 190,mmHg
